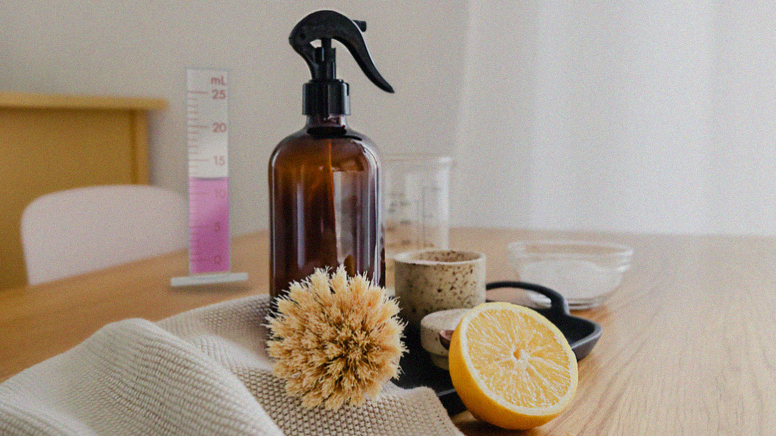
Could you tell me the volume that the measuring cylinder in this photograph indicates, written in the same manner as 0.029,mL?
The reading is 12,mL
